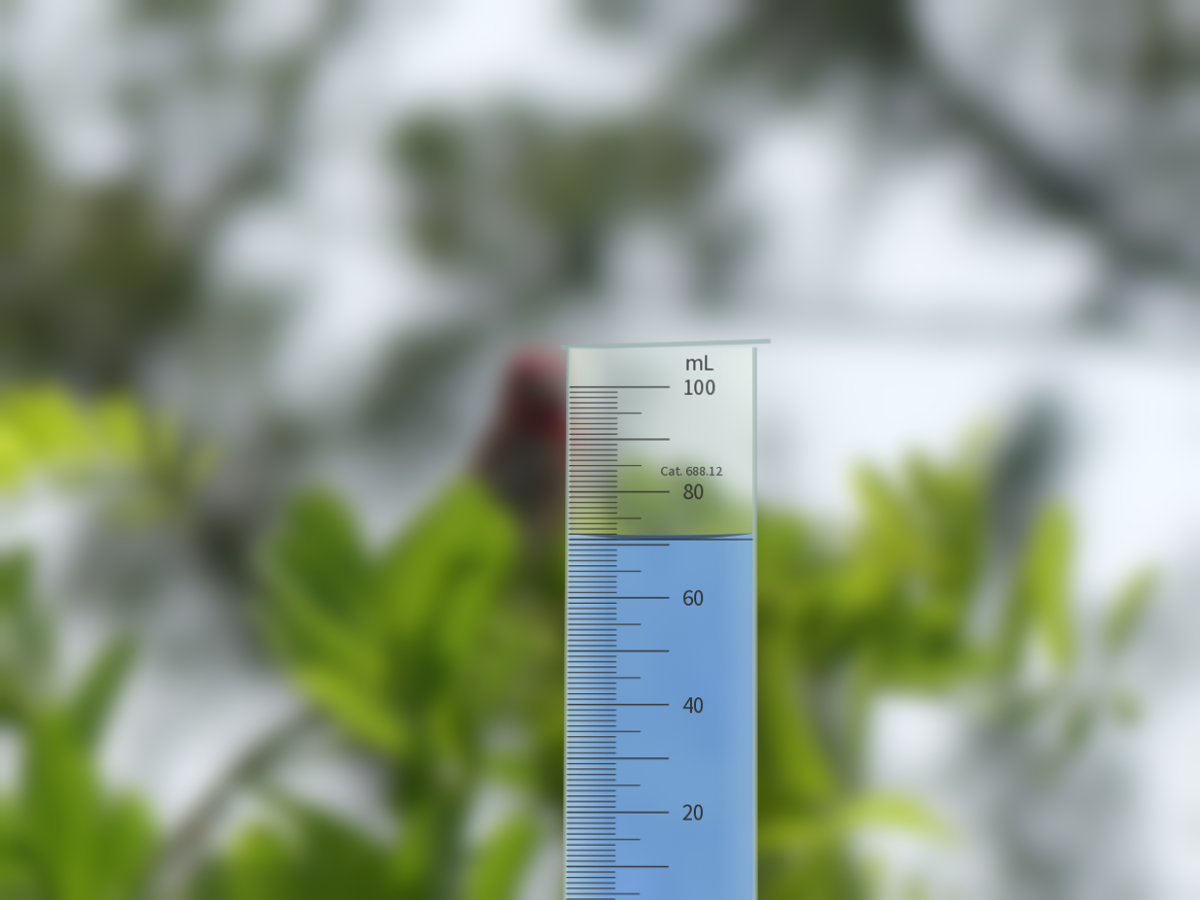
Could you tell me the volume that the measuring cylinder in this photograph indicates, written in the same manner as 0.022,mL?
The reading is 71,mL
